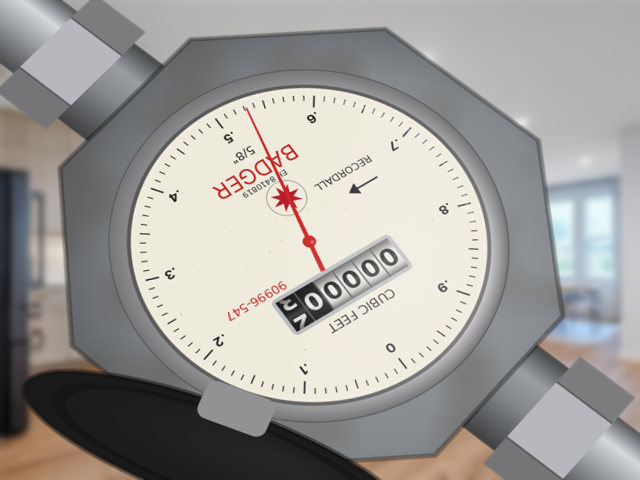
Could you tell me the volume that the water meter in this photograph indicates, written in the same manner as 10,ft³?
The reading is 2.53,ft³
